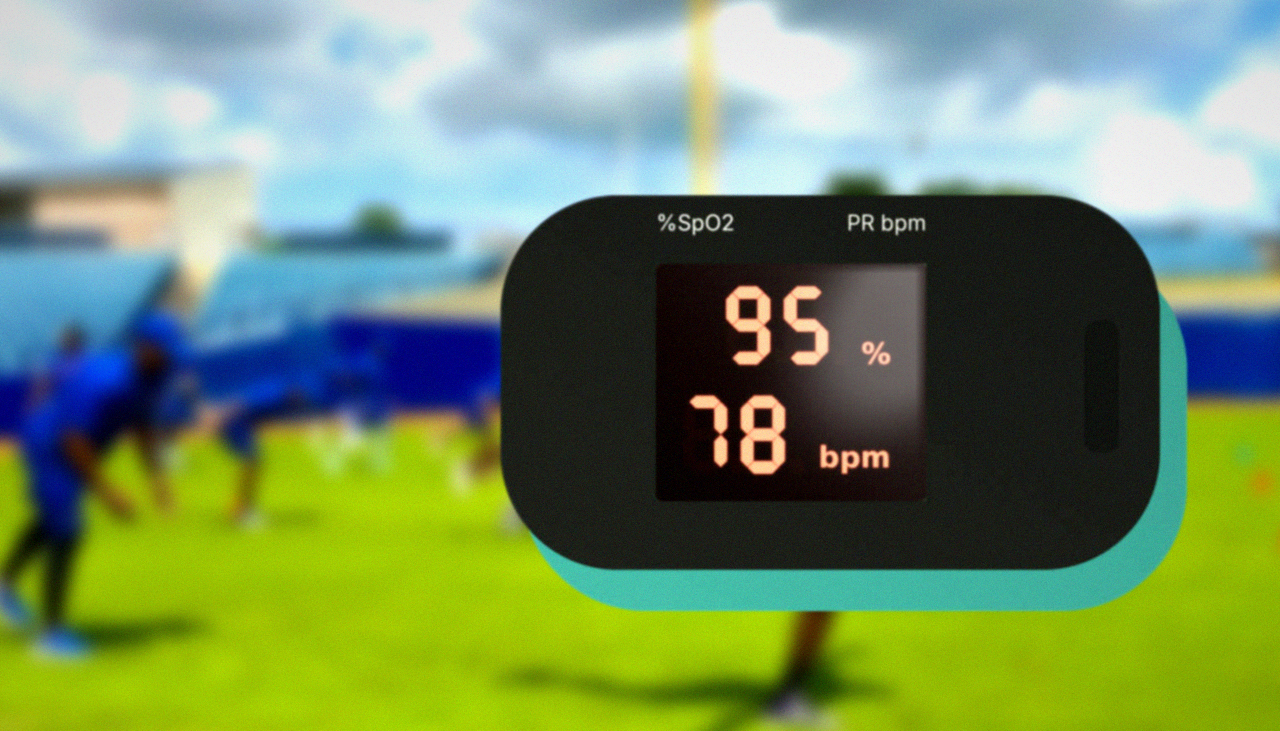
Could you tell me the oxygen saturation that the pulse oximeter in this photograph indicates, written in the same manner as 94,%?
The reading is 95,%
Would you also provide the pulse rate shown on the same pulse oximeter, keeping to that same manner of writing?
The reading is 78,bpm
